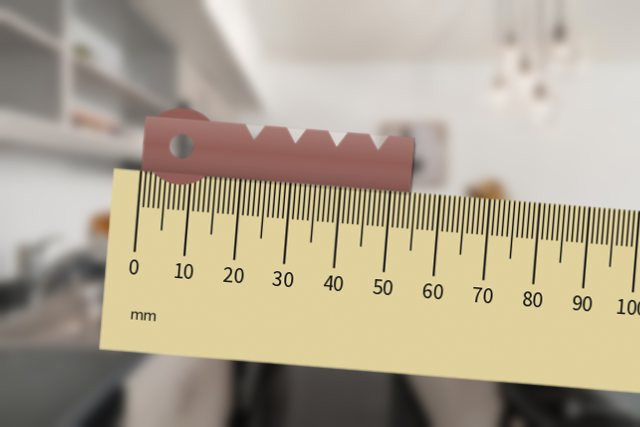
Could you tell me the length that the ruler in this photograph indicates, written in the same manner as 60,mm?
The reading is 54,mm
